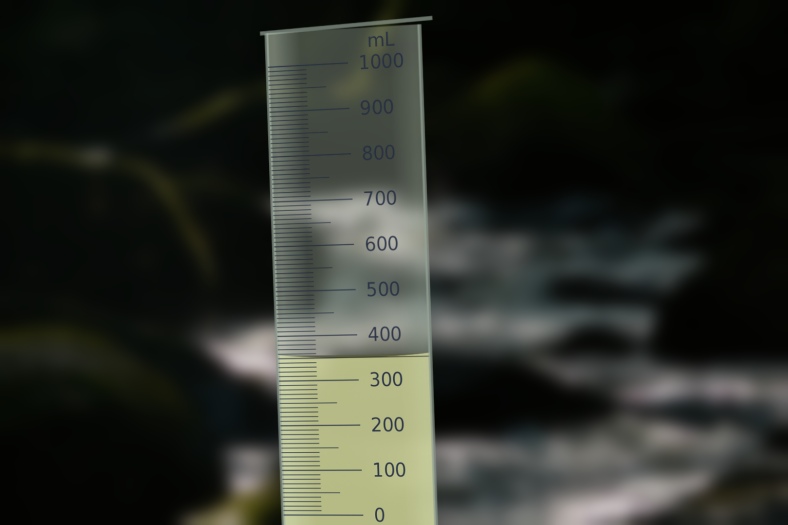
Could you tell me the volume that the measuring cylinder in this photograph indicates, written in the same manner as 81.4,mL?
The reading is 350,mL
